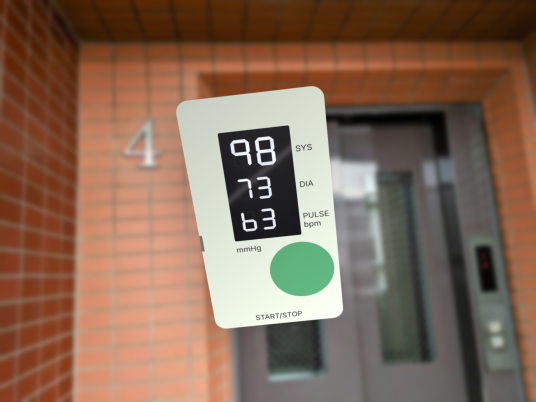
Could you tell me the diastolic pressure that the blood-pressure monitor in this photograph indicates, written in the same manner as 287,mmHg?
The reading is 73,mmHg
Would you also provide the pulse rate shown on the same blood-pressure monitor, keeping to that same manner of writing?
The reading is 63,bpm
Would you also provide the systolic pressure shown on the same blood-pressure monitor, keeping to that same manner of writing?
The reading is 98,mmHg
